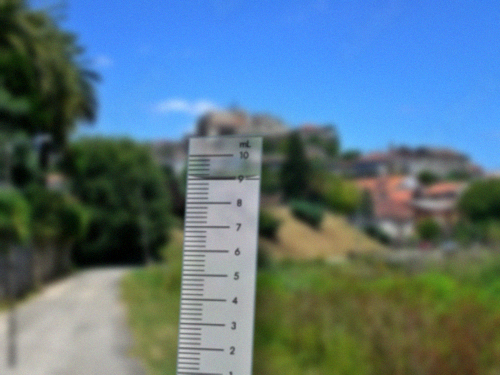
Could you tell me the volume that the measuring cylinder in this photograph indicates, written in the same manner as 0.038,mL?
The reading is 9,mL
